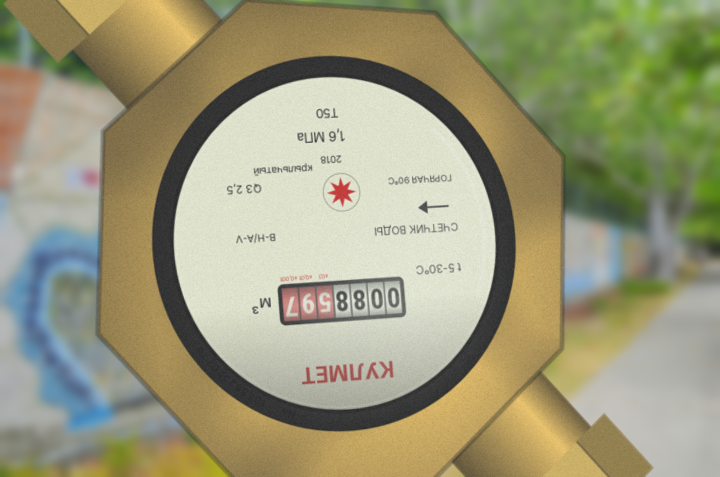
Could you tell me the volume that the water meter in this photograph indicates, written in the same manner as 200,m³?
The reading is 88.597,m³
